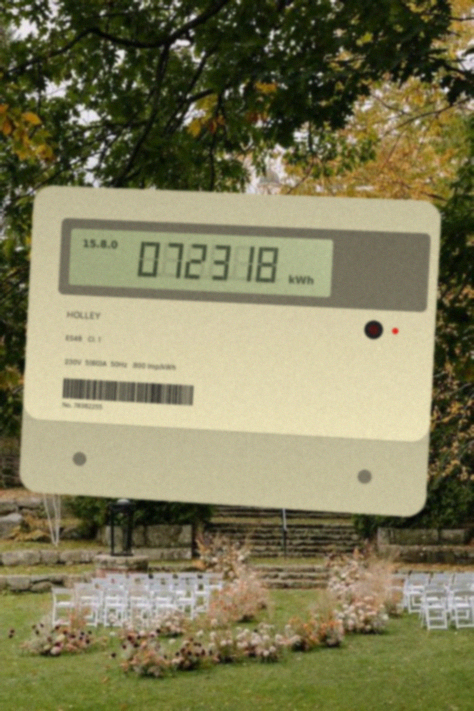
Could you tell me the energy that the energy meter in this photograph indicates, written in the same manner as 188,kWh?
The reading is 72318,kWh
